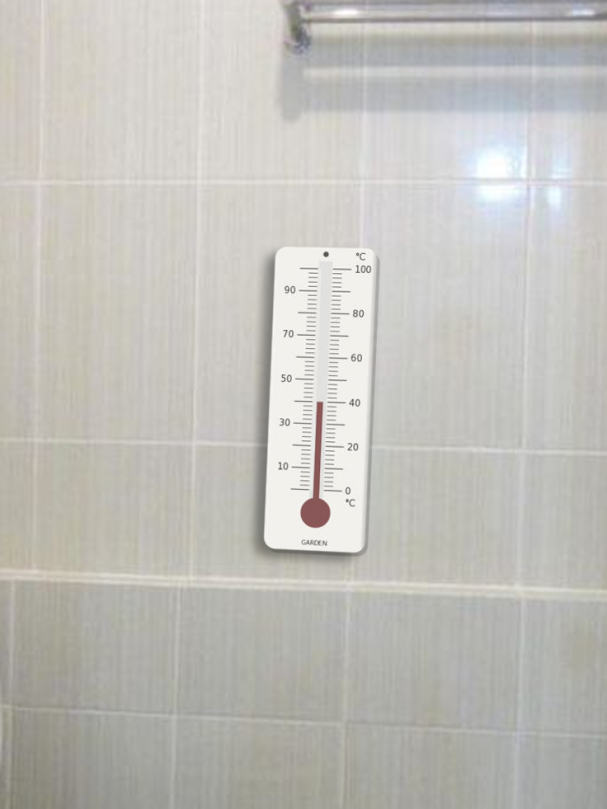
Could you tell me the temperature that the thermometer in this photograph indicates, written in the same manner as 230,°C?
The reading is 40,°C
